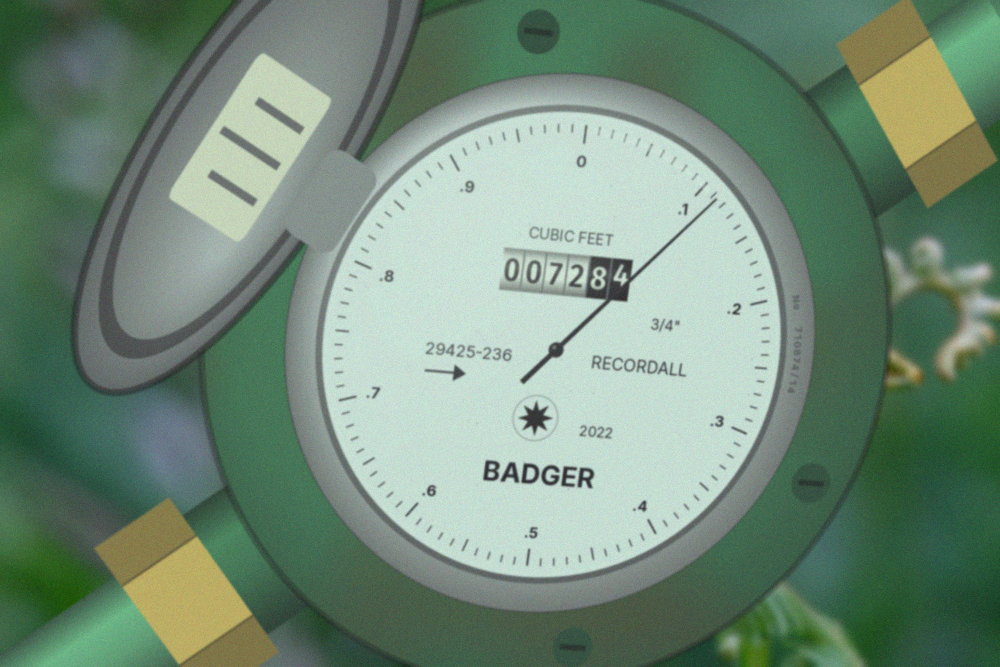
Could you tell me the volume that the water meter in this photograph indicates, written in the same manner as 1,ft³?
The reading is 7284.11,ft³
